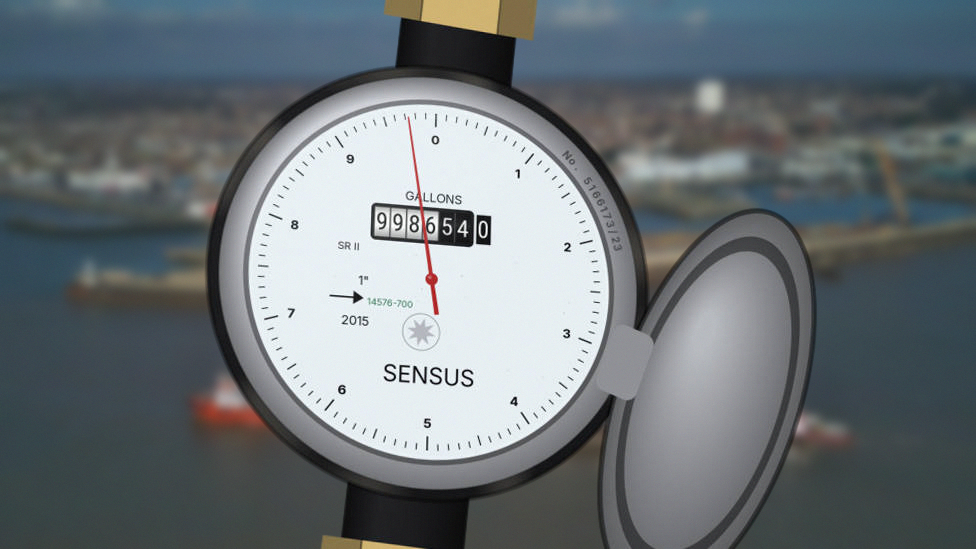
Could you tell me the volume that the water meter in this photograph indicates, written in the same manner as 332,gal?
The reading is 9986539.7,gal
